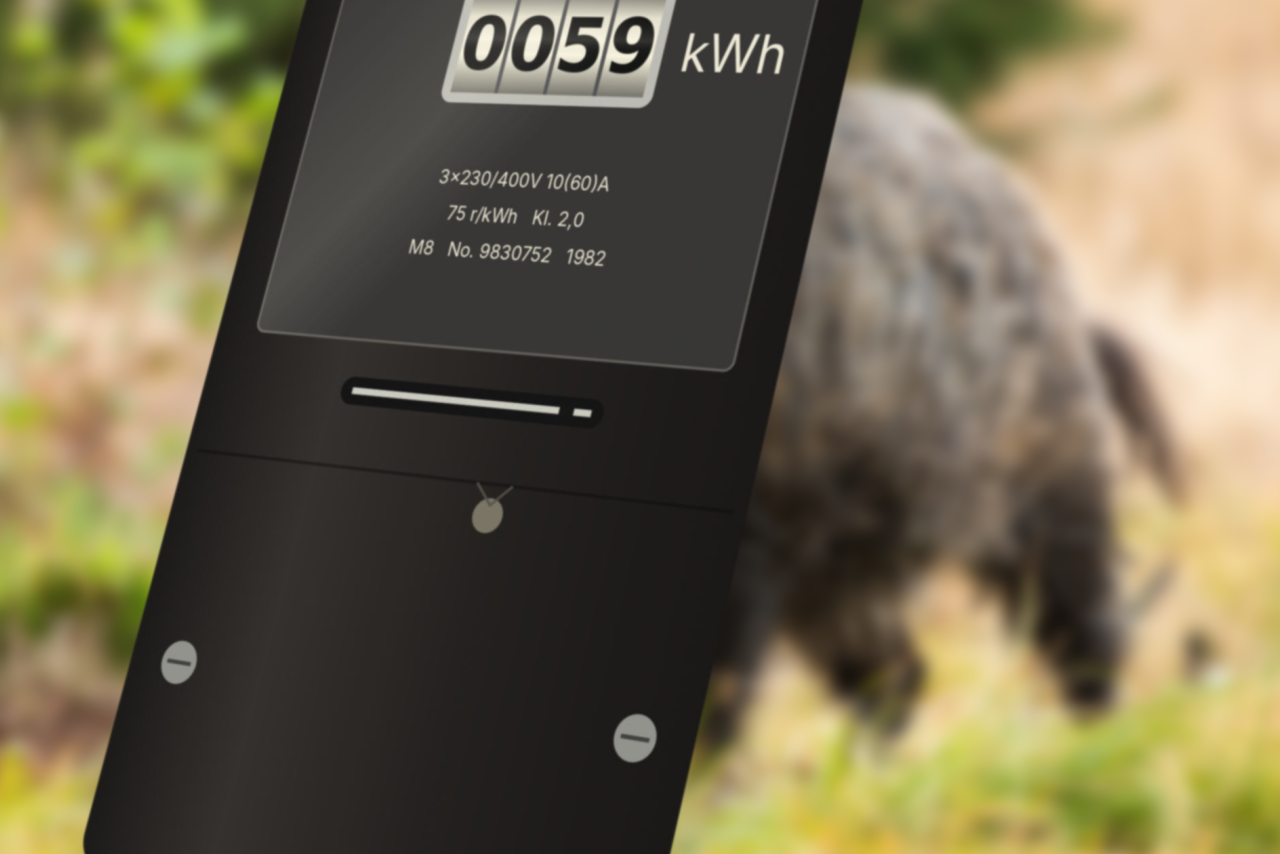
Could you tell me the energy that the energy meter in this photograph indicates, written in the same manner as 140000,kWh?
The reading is 59,kWh
